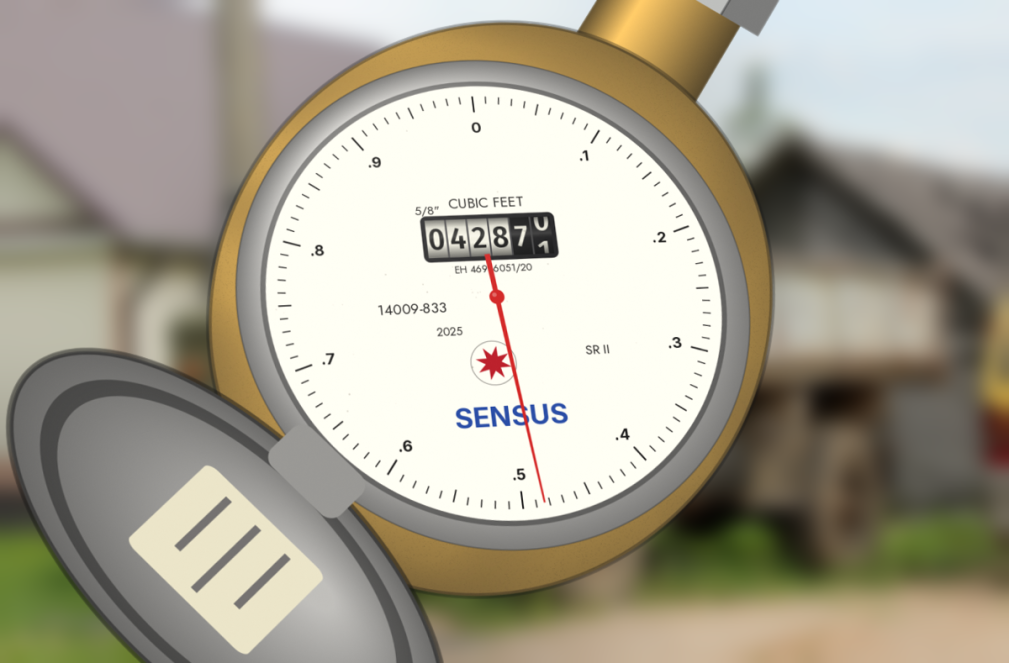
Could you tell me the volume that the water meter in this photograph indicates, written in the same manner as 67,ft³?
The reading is 42870.48,ft³
